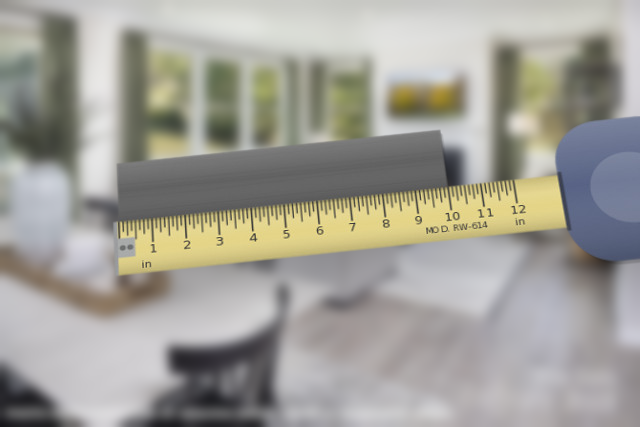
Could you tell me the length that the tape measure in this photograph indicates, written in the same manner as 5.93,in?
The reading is 10,in
